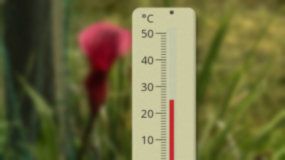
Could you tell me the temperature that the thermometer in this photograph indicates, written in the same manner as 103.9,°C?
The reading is 25,°C
